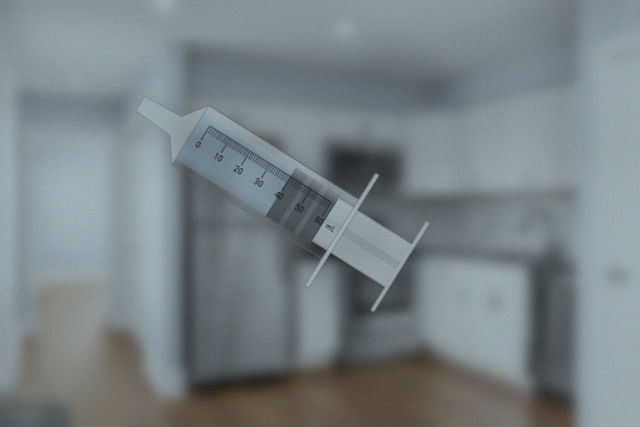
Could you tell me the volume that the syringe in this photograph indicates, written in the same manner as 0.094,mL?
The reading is 40,mL
